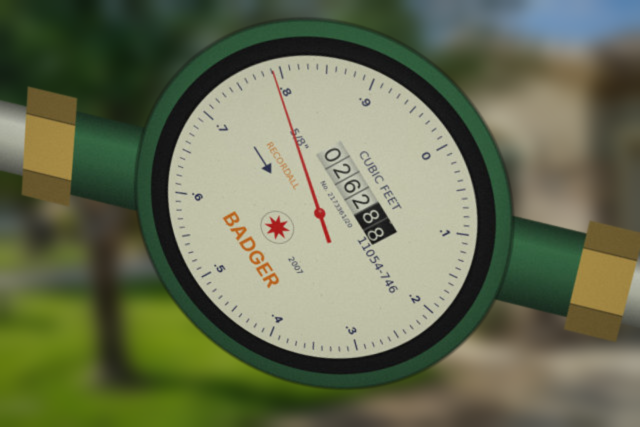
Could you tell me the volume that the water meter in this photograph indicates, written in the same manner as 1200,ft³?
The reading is 26287.79,ft³
